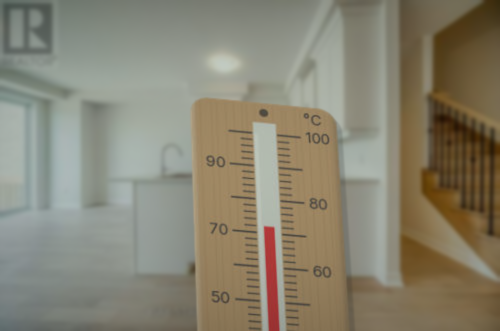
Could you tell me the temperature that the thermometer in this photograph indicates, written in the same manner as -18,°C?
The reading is 72,°C
